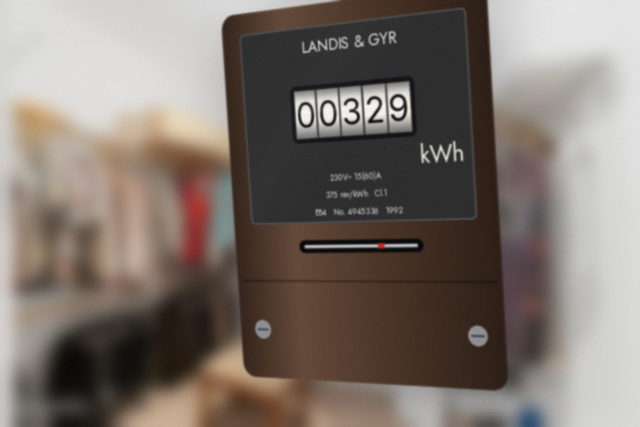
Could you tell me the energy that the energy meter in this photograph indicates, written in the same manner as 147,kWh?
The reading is 329,kWh
